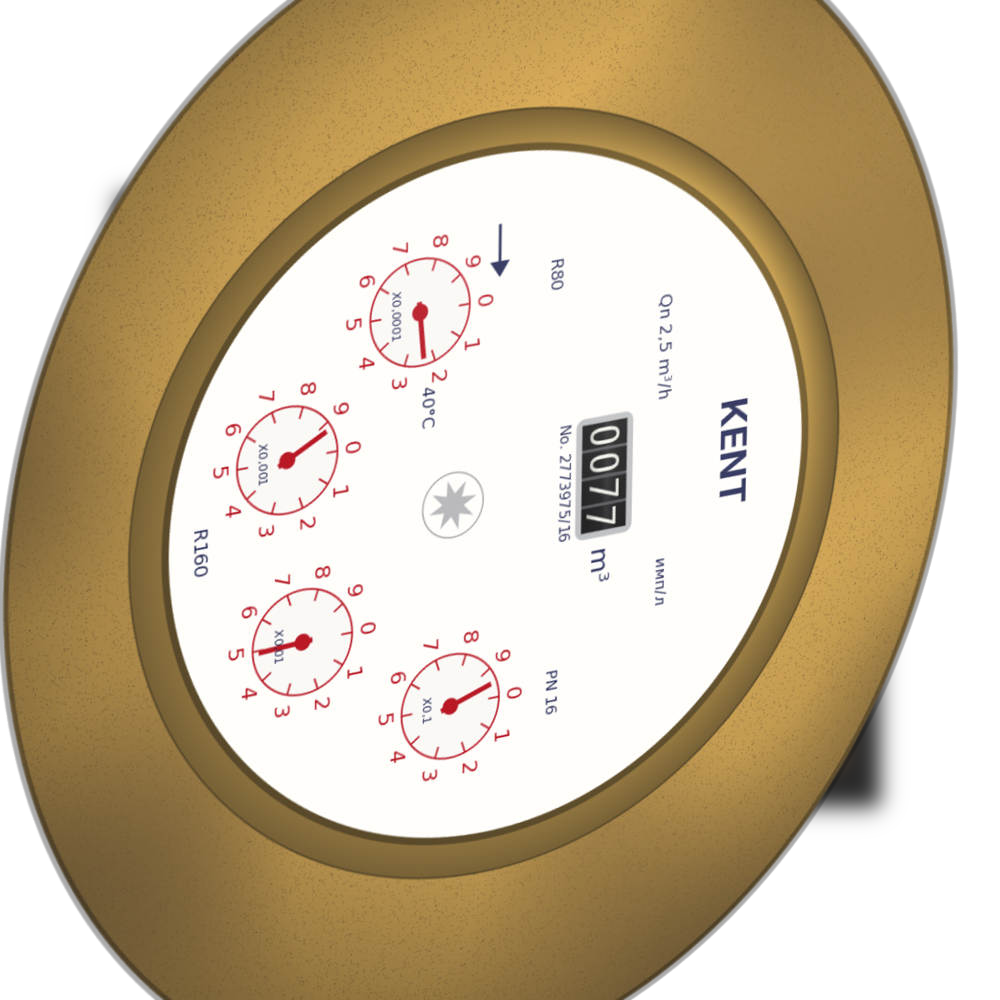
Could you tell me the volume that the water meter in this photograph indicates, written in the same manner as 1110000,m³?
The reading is 76.9492,m³
